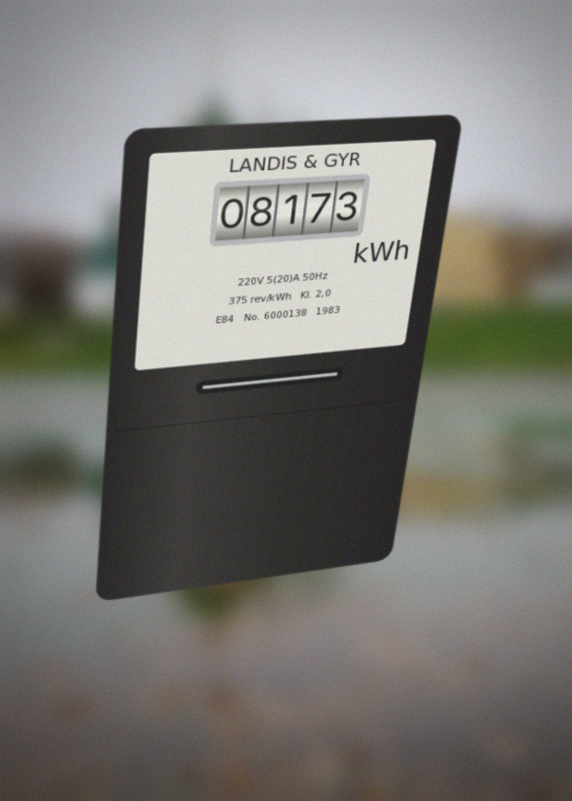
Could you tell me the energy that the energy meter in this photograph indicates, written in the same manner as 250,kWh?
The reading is 8173,kWh
